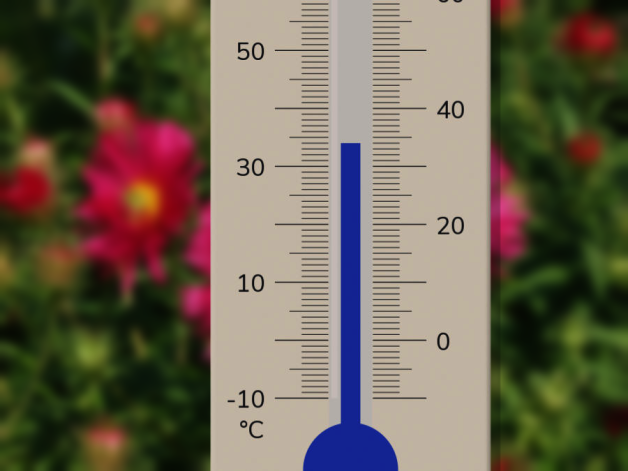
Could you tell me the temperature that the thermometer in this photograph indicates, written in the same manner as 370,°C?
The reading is 34,°C
